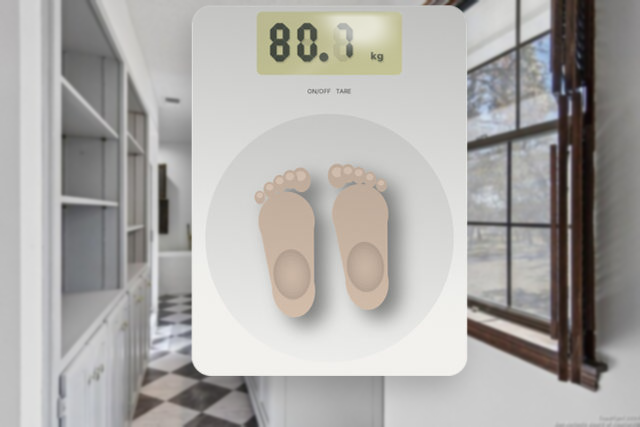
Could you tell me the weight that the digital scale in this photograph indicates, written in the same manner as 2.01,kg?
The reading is 80.7,kg
